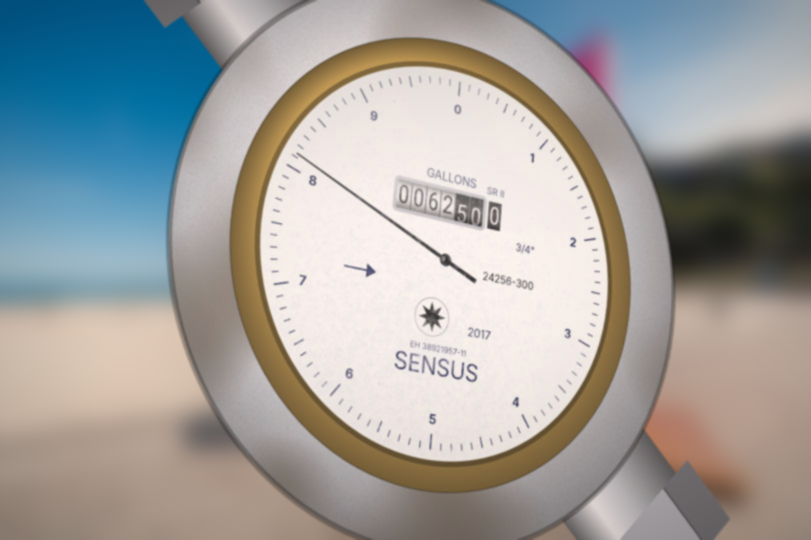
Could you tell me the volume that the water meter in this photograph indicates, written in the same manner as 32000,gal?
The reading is 62498.1,gal
